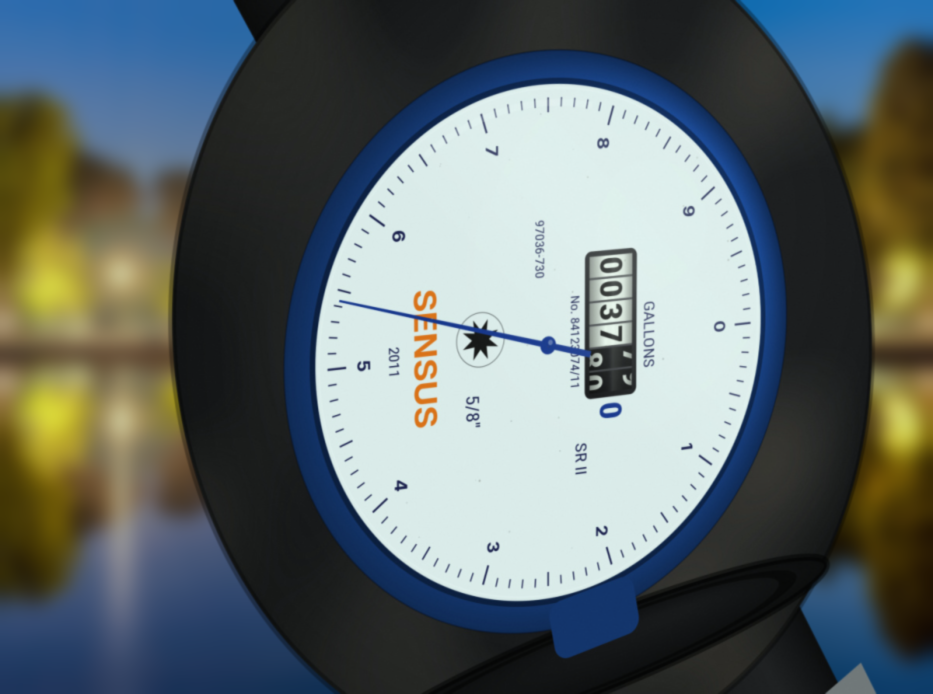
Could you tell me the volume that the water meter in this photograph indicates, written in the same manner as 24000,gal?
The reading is 37795.4,gal
